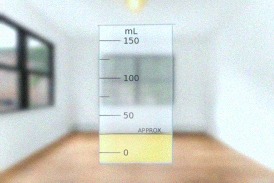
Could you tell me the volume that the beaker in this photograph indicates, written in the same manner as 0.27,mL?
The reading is 25,mL
